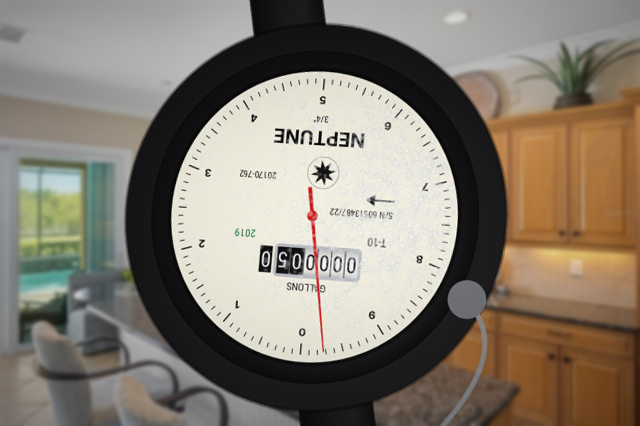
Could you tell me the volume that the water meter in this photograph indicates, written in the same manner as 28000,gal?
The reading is 49.7,gal
